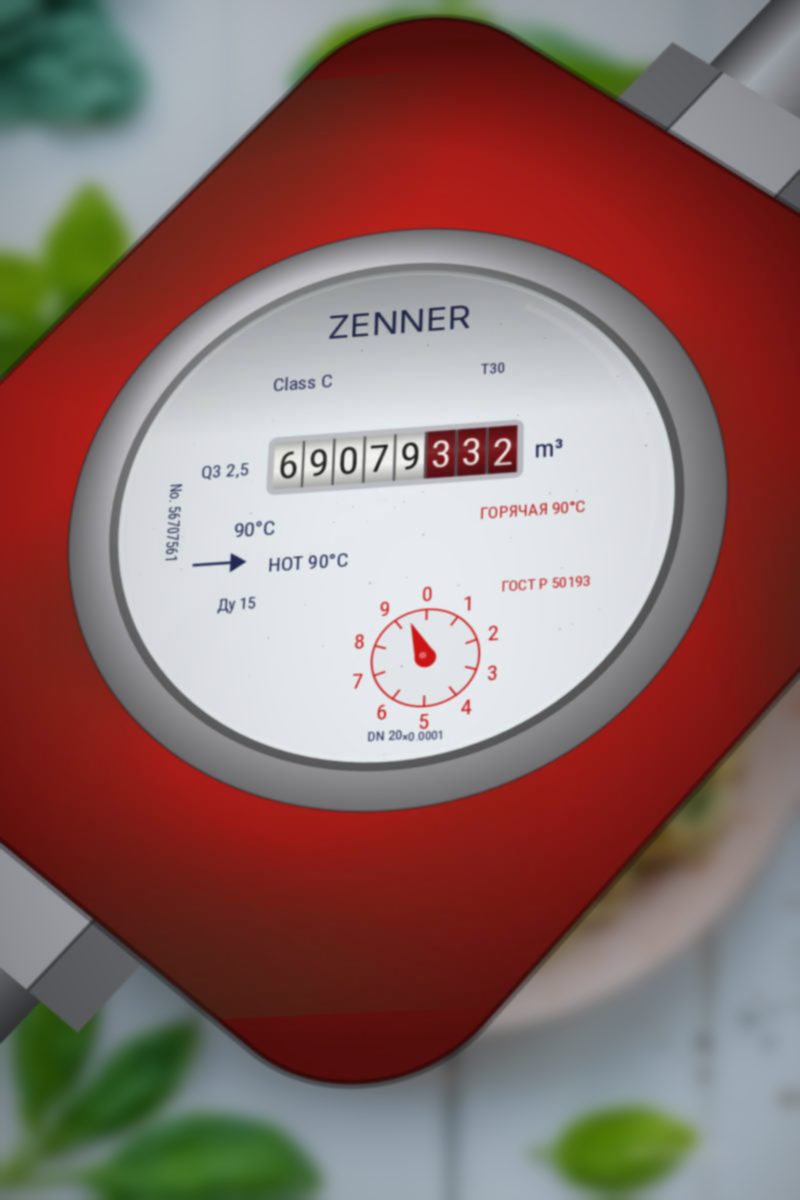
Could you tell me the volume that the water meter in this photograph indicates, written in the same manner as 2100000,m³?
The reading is 69079.3319,m³
